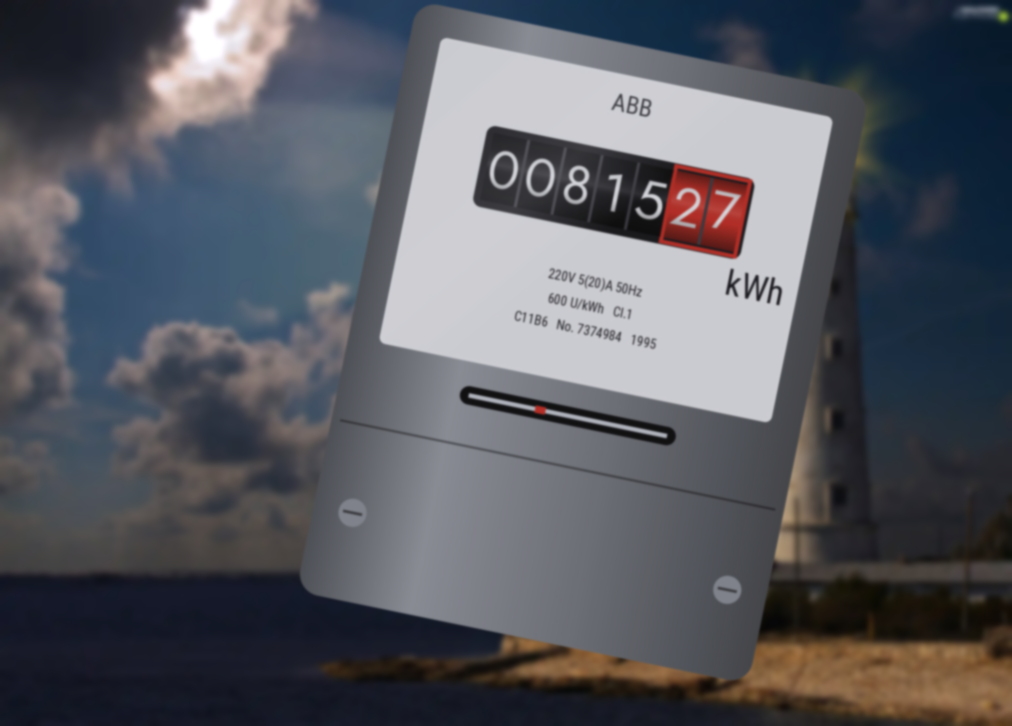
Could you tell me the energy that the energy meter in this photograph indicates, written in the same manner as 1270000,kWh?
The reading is 815.27,kWh
